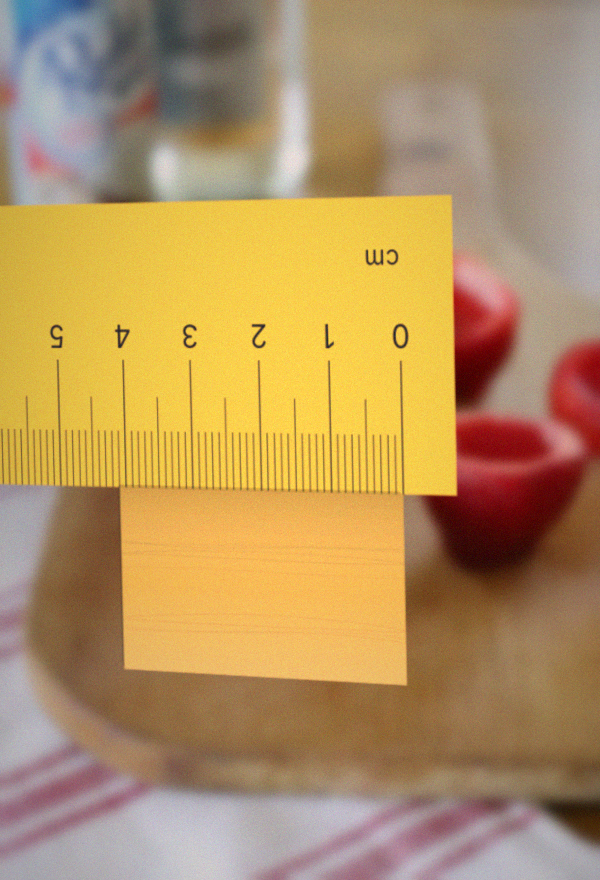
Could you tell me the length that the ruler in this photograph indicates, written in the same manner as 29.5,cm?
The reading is 4.1,cm
